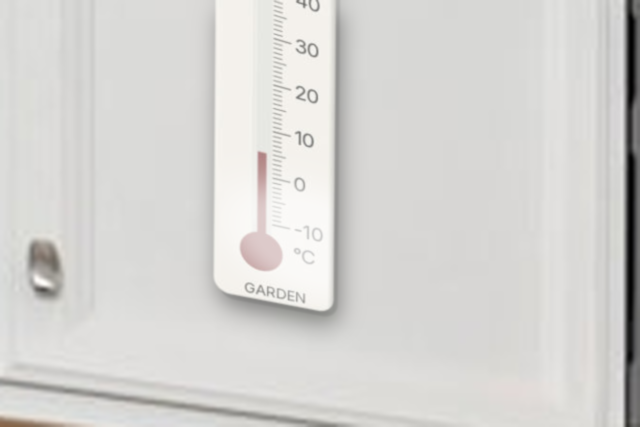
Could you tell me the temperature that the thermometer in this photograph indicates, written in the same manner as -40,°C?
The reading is 5,°C
